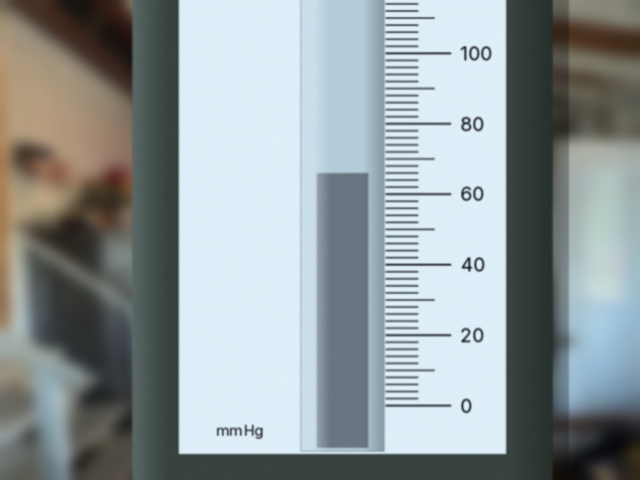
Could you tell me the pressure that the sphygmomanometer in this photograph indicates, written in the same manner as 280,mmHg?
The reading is 66,mmHg
